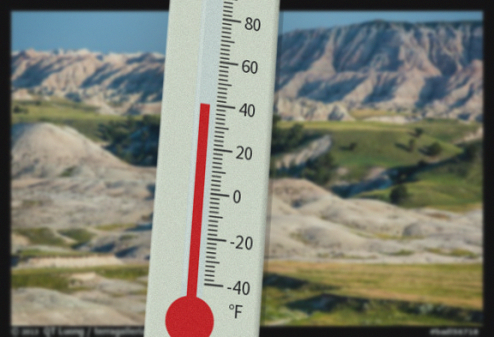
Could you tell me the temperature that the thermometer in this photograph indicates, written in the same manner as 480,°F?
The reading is 40,°F
